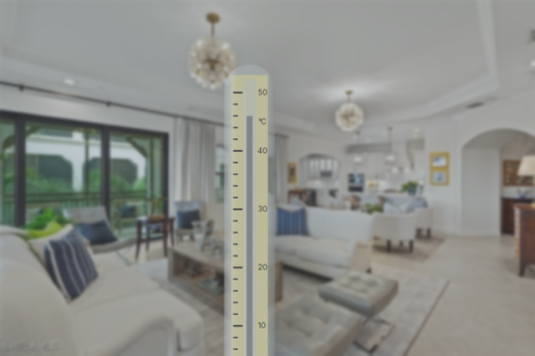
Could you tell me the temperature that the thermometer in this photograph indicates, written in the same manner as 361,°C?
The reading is 46,°C
